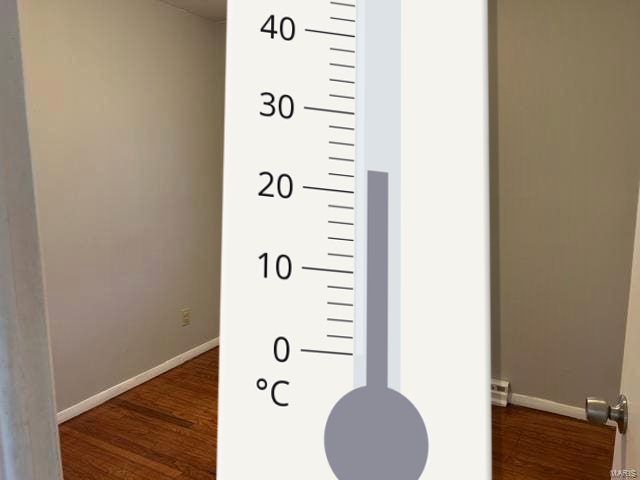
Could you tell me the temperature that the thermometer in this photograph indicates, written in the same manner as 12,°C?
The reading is 23,°C
